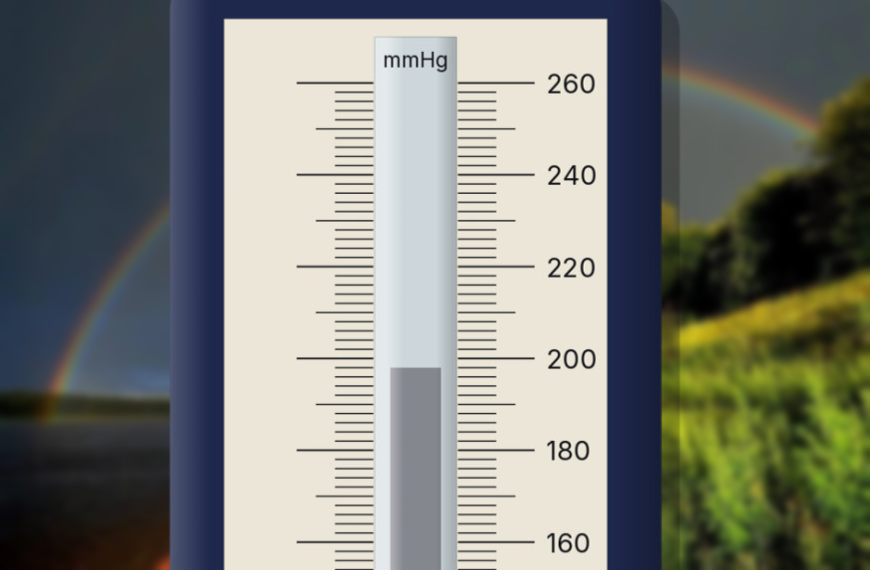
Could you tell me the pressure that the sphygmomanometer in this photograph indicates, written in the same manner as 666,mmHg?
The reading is 198,mmHg
